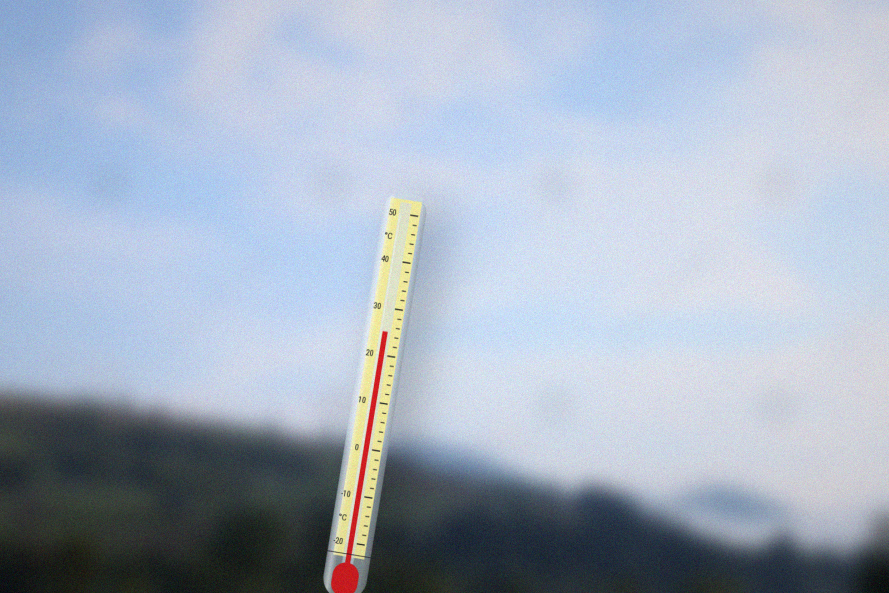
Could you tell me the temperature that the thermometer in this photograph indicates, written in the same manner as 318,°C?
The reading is 25,°C
